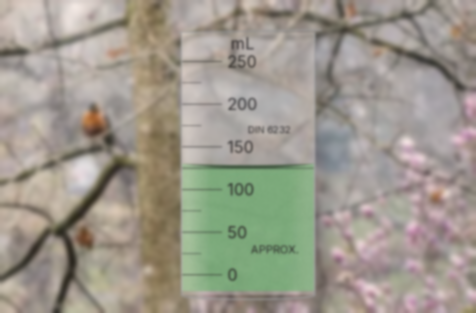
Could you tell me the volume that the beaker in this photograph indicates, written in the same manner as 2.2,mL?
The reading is 125,mL
